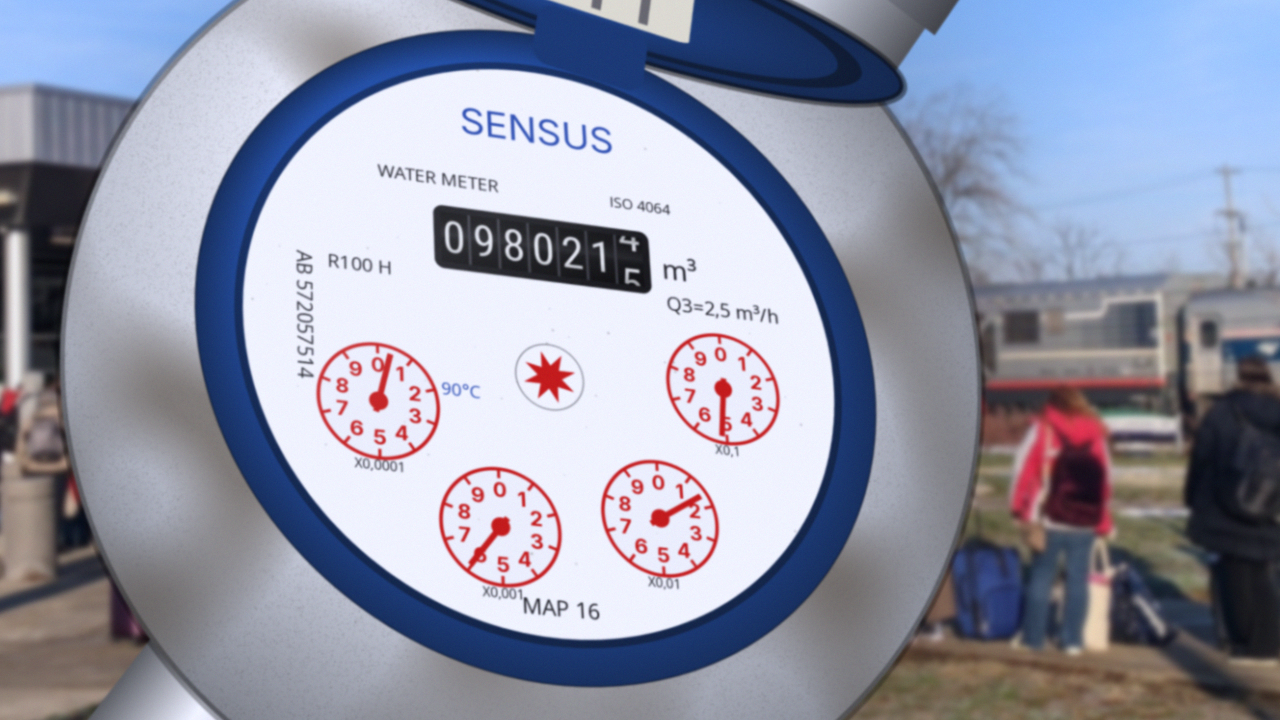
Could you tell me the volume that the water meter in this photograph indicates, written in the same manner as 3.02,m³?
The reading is 980214.5160,m³
